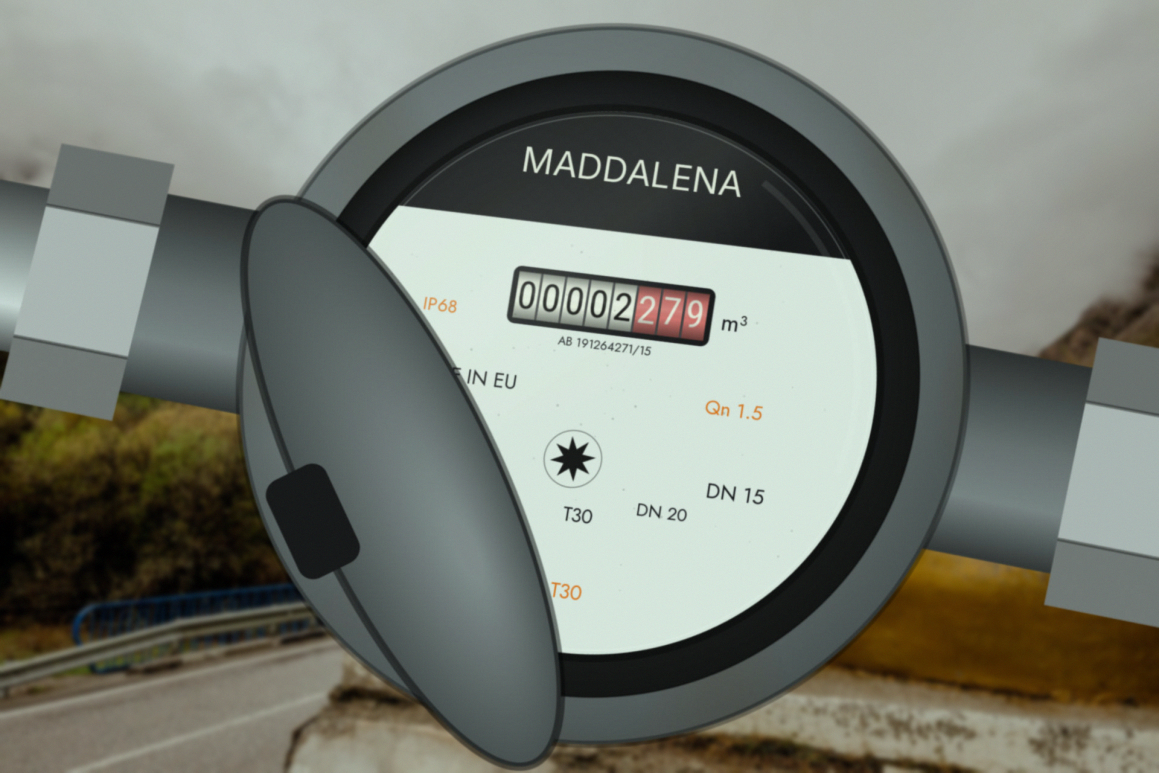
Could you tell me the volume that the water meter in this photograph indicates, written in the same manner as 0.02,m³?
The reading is 2.279,m³
